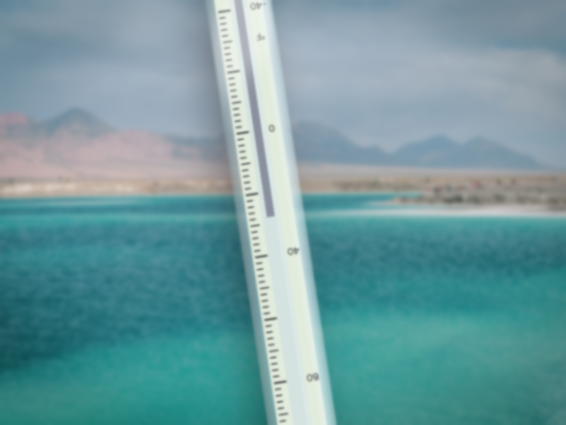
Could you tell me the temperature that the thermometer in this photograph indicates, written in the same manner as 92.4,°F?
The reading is 28,°F
